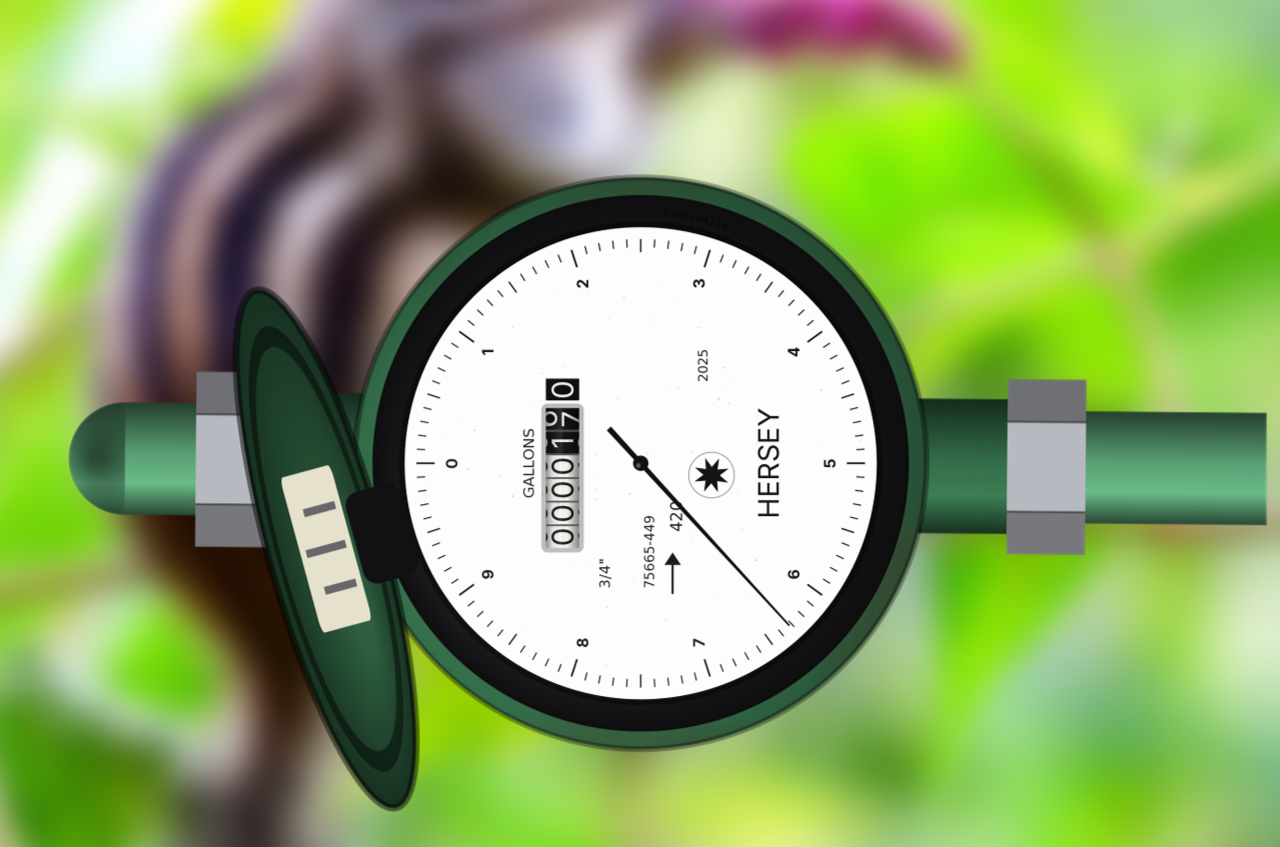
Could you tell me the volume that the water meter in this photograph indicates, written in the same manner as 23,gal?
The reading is 166.3,gal
